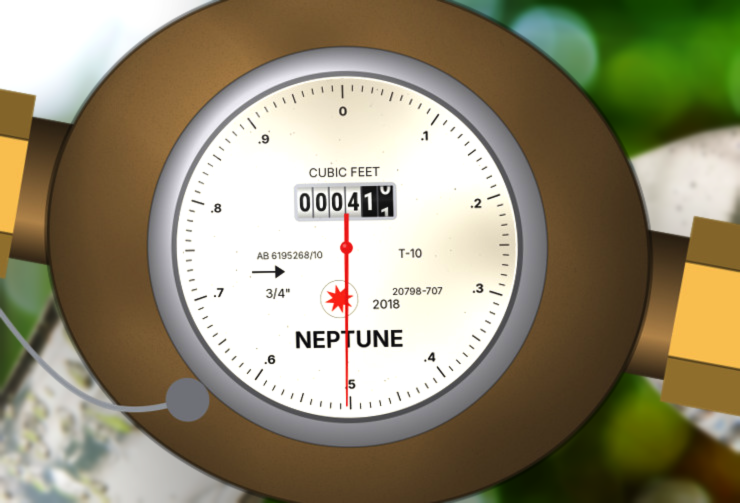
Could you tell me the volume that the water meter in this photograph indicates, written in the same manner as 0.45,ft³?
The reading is 410.50,ft³
